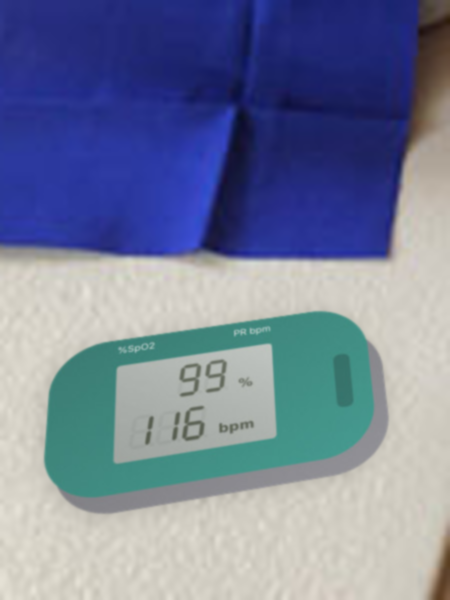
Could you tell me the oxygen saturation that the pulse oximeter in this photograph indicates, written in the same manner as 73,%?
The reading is 99,%
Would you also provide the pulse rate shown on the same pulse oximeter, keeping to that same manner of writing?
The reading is 116,bpm
